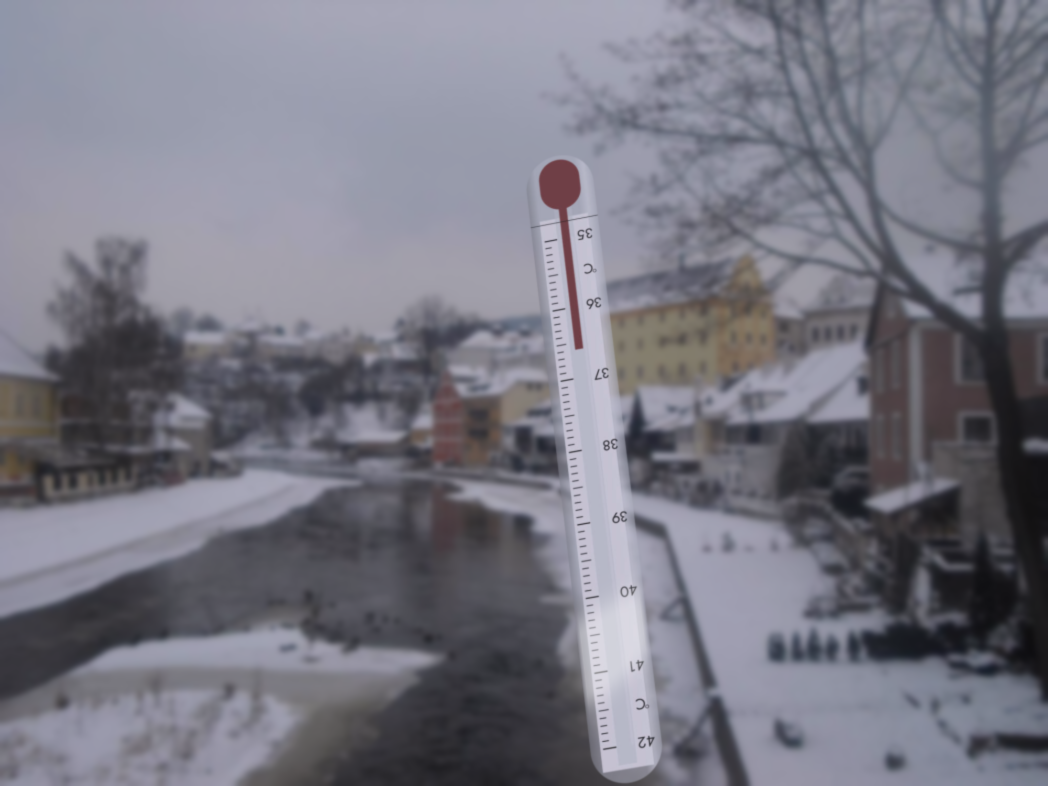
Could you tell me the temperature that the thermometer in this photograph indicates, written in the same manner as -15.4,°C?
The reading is 36.6,°C
